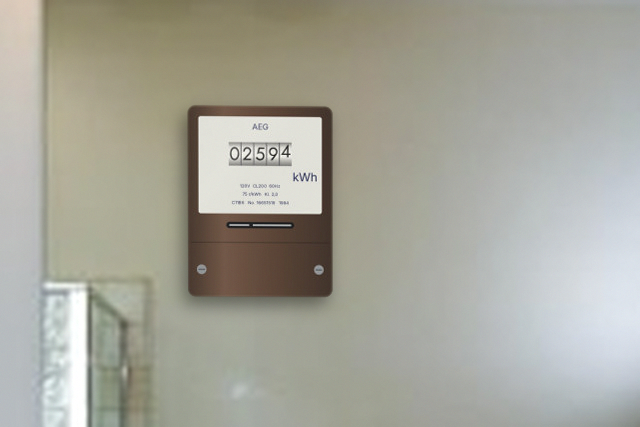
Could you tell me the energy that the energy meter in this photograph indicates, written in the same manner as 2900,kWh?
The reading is 2594,kWh
